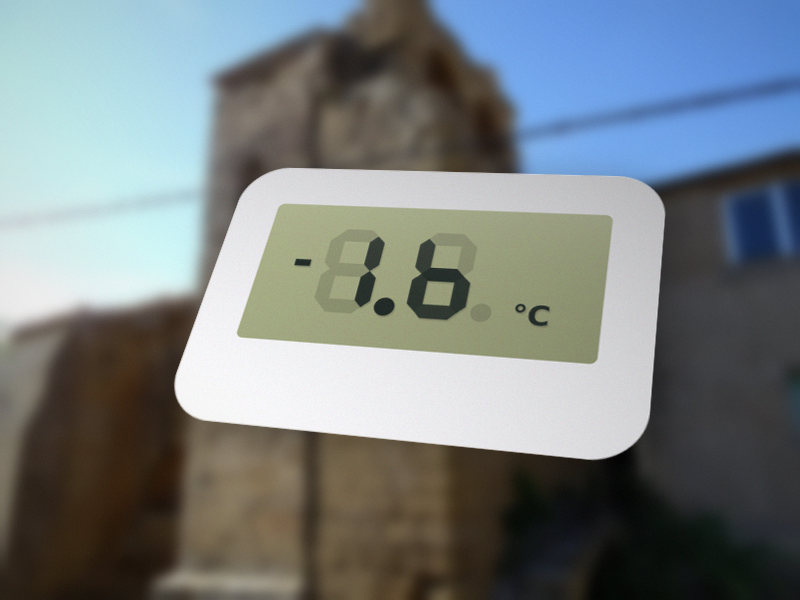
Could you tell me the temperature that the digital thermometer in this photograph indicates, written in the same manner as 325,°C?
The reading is -1.6,°C
